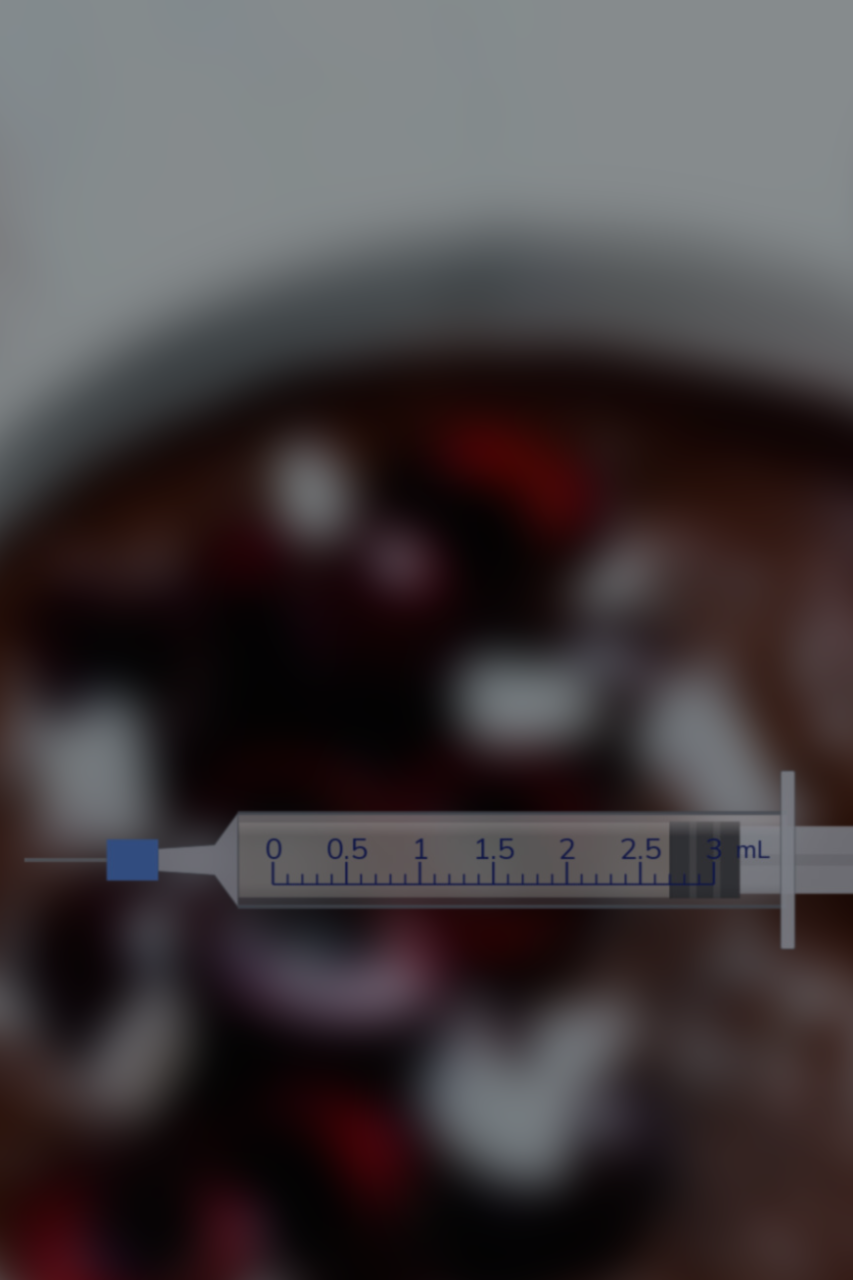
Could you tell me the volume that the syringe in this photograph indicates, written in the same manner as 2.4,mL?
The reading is 2.7,mL
